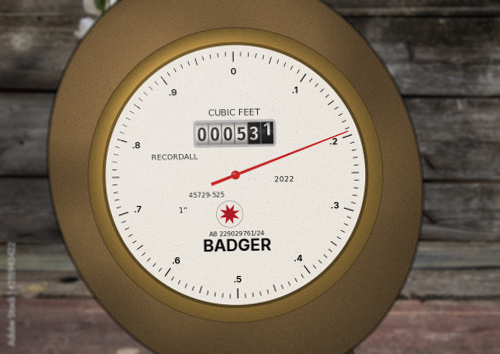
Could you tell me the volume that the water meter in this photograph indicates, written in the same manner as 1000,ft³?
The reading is 531.19,ft³
